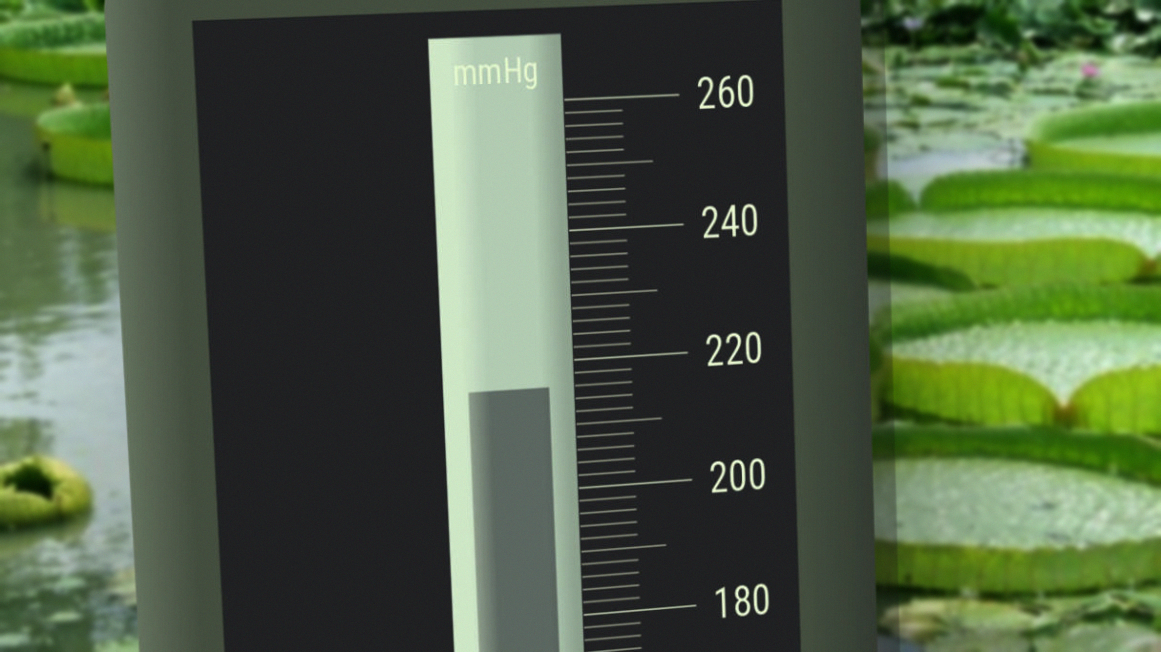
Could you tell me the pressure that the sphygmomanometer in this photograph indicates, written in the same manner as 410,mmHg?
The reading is 216,mmHg
